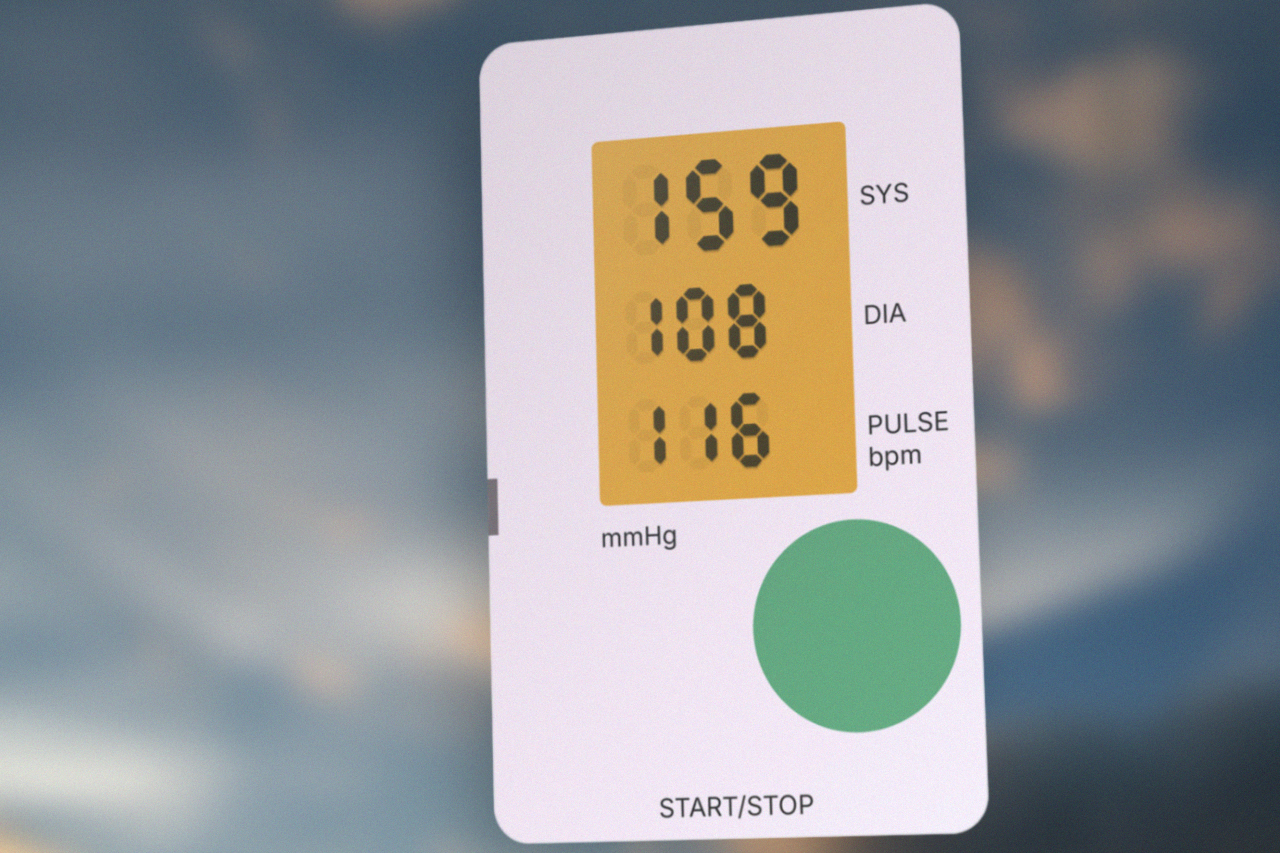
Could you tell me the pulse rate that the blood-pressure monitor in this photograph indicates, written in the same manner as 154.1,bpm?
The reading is 116,bpm
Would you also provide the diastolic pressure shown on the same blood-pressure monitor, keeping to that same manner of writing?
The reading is 108,mmHg
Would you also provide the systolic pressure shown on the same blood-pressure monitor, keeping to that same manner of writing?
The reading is 159,mmHg
